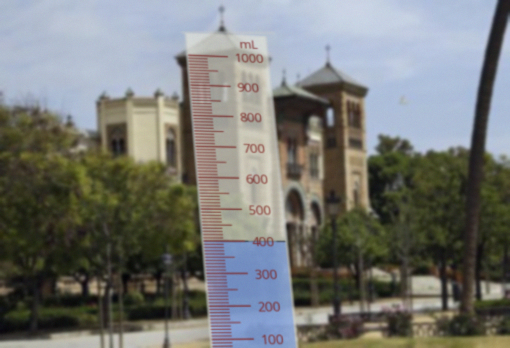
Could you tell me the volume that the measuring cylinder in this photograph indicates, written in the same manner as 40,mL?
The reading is 400,mL
